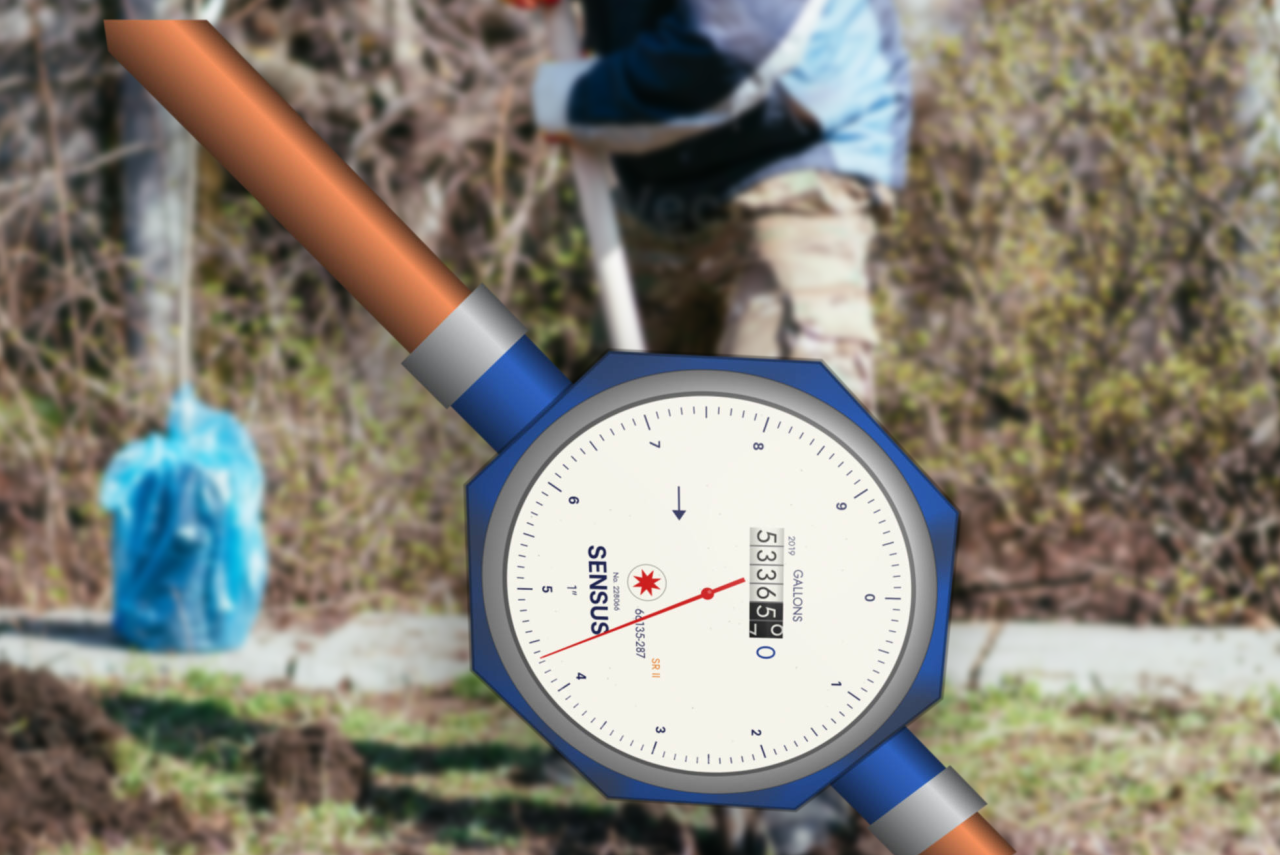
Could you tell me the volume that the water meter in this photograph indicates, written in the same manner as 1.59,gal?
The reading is 5336564.3,gal
